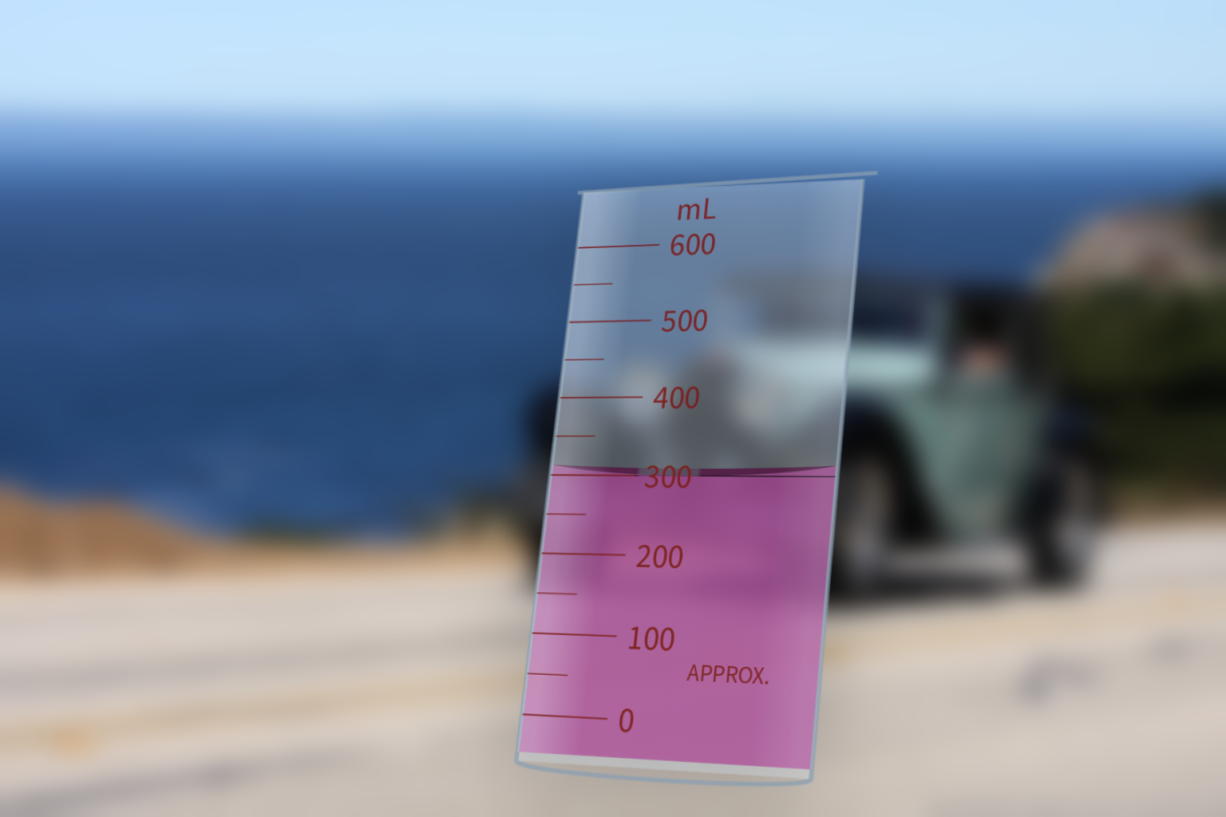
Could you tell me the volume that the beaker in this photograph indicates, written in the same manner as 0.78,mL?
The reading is 300,mL
